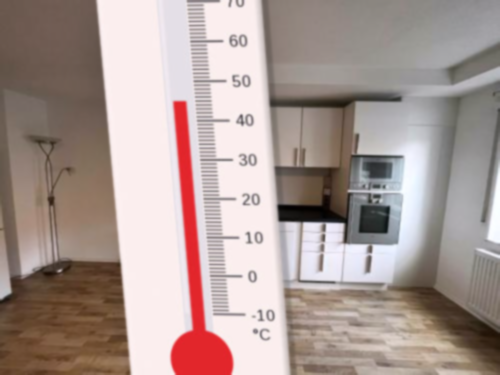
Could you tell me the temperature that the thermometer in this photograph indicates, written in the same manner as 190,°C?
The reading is 45,°C
